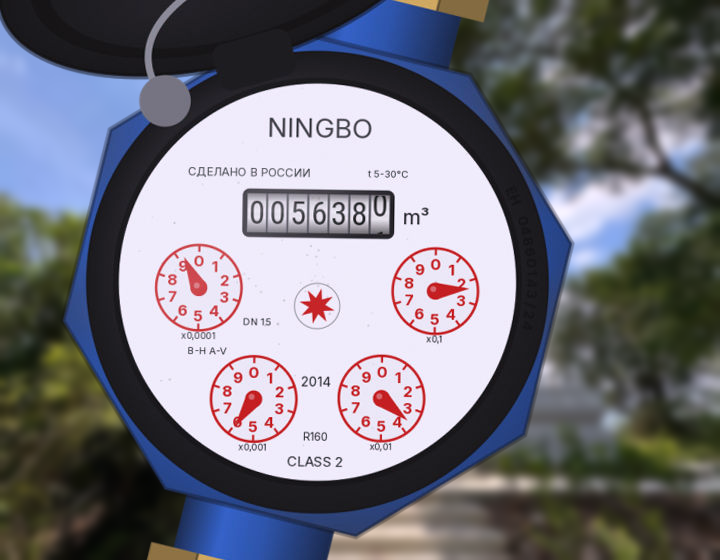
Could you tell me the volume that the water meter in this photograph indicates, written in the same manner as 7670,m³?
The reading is 56380.2359,m³
